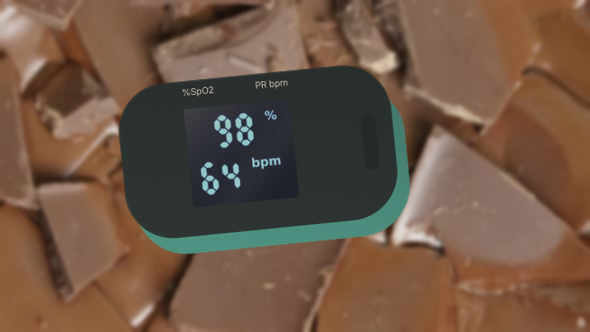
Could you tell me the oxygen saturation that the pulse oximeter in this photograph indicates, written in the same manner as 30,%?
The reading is 98,%
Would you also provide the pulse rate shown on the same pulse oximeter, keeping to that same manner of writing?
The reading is 64,bpm
